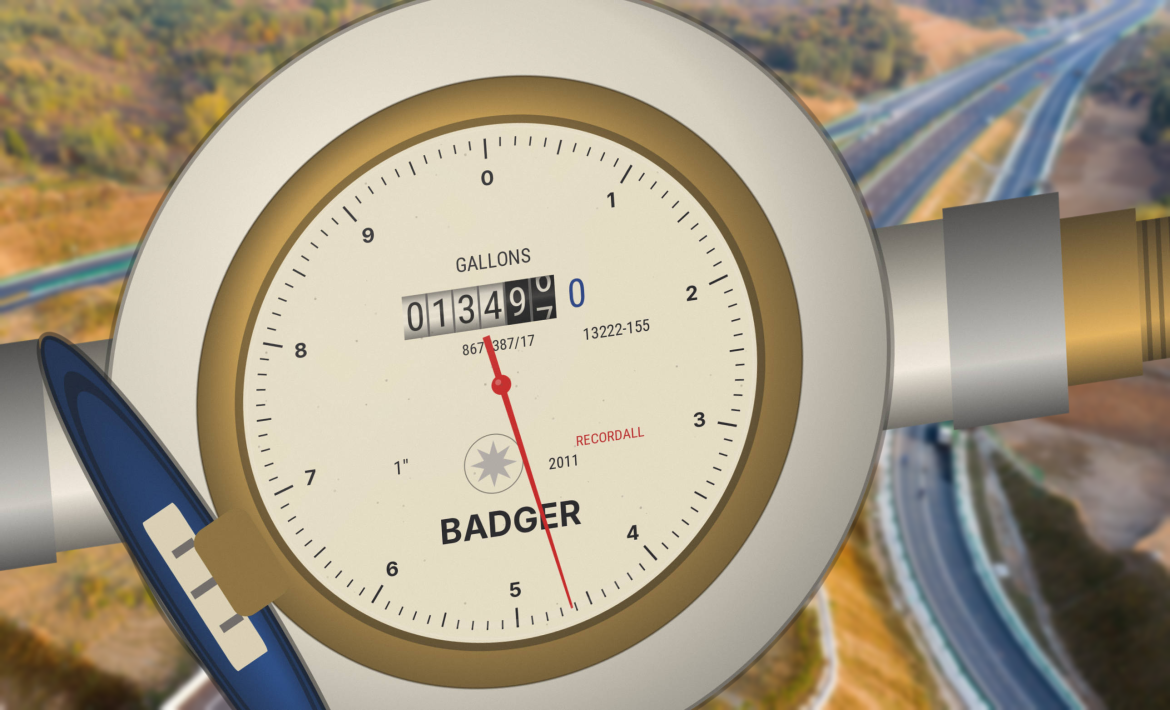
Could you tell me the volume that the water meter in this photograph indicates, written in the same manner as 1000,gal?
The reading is 134964.6,gal
